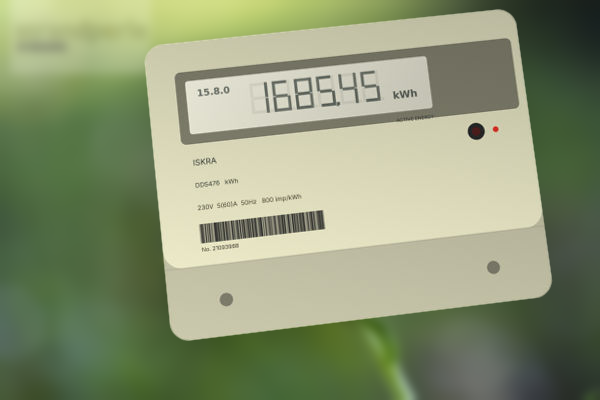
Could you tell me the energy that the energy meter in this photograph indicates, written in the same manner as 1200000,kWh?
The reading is 1685.45,kWh
